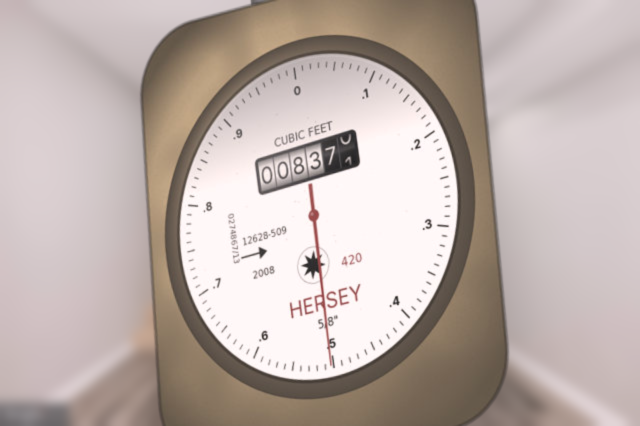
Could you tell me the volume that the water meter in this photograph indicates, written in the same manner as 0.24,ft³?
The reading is 8370.50,ft³
